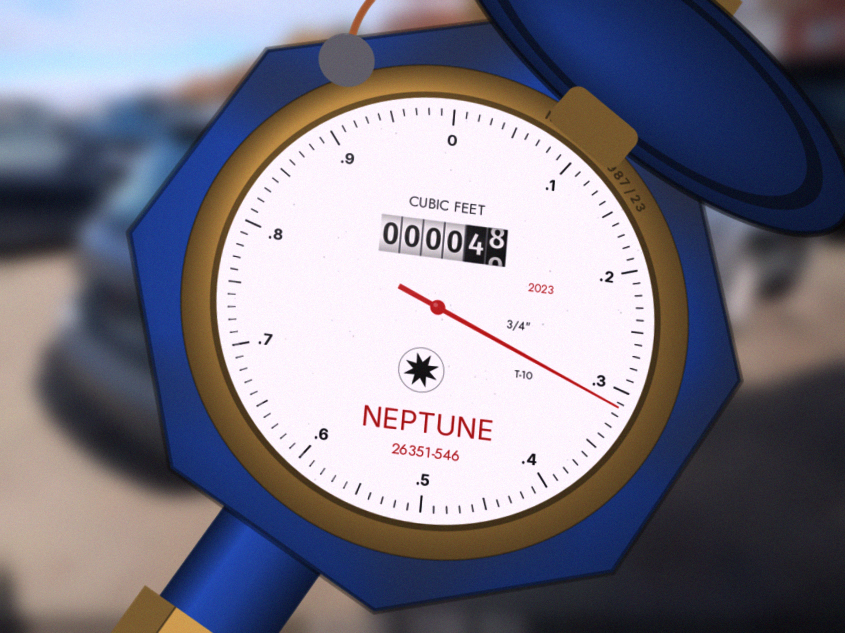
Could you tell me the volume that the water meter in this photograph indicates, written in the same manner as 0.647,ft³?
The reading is 48.31,ft³
